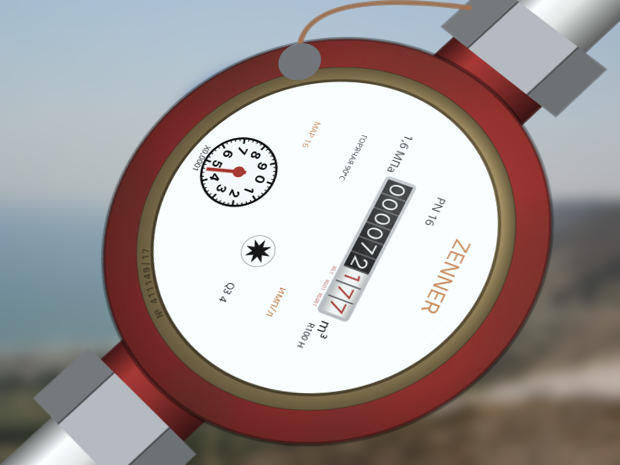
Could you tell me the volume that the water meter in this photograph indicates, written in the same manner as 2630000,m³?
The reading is 72.1774,m³
